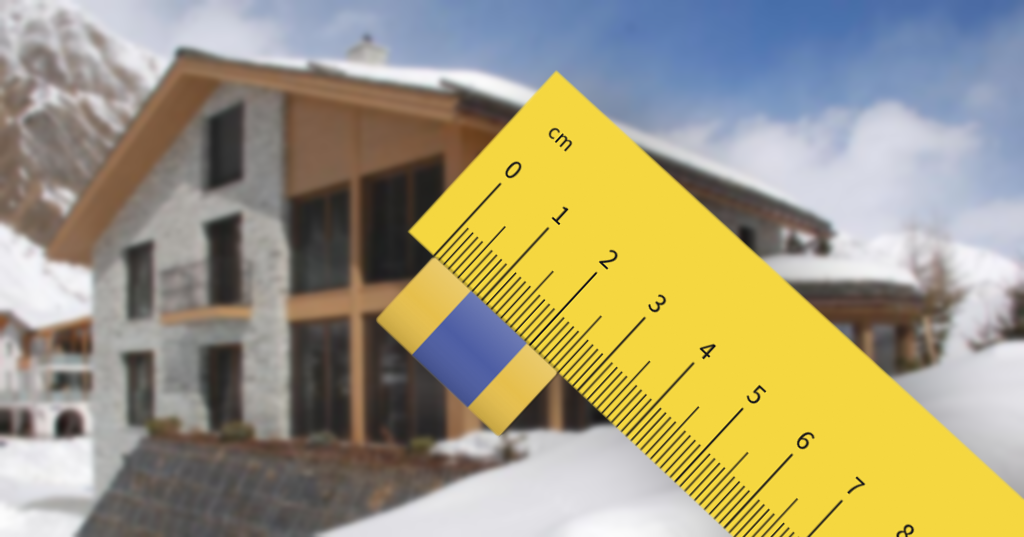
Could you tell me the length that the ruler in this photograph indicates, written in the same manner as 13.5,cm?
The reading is 2.6,cm
